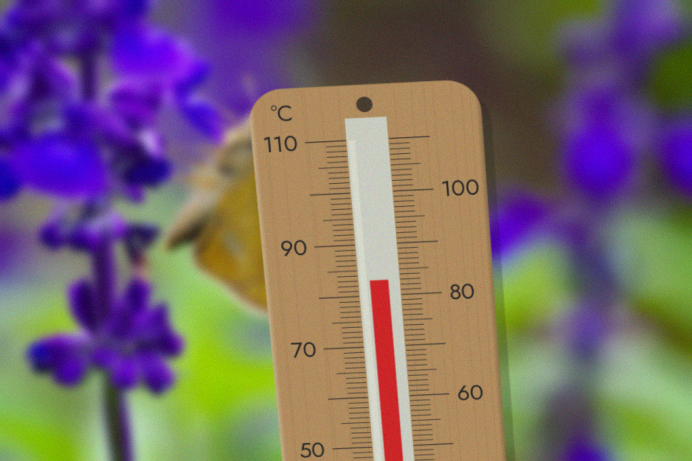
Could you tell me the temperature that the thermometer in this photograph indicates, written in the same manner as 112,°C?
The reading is 83,°C
